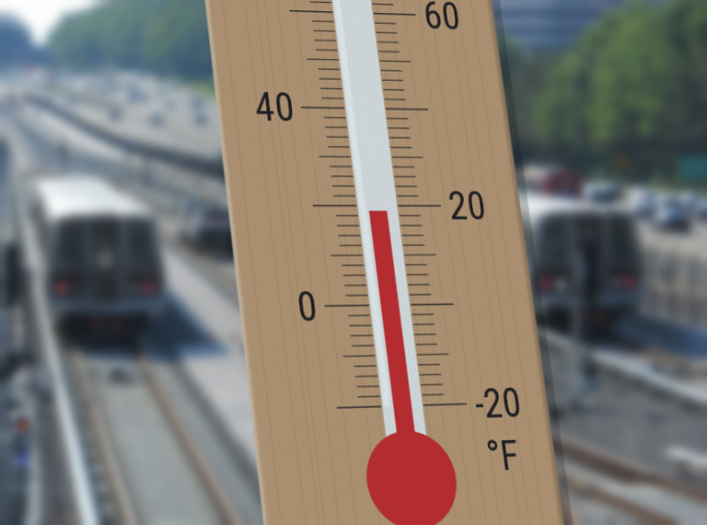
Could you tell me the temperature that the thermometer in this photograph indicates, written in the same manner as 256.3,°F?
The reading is 19,°F
